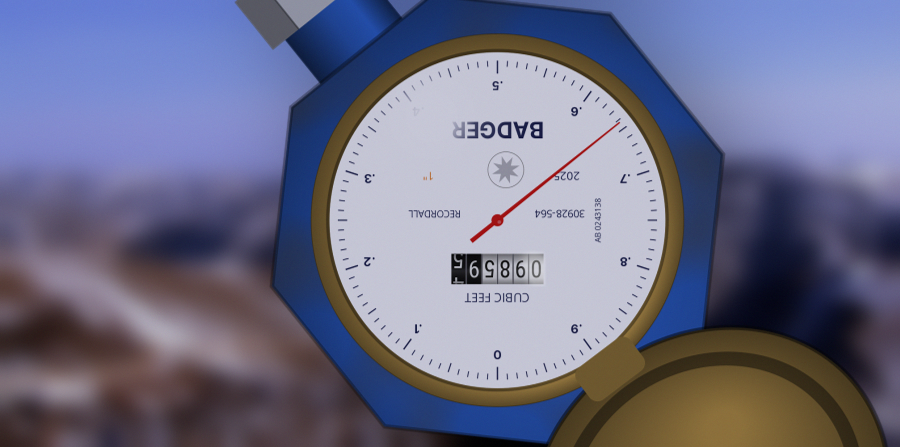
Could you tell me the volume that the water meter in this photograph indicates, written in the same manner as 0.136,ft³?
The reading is 98594.64,ft³
